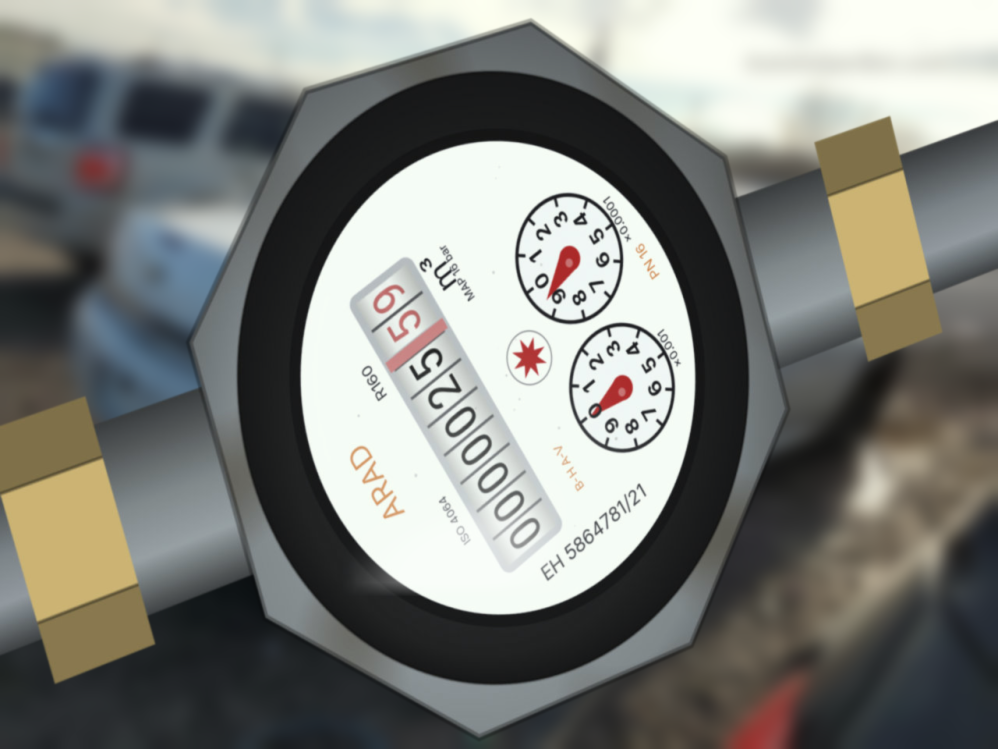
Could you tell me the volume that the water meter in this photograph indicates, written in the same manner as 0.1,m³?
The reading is 25.5899,m³
